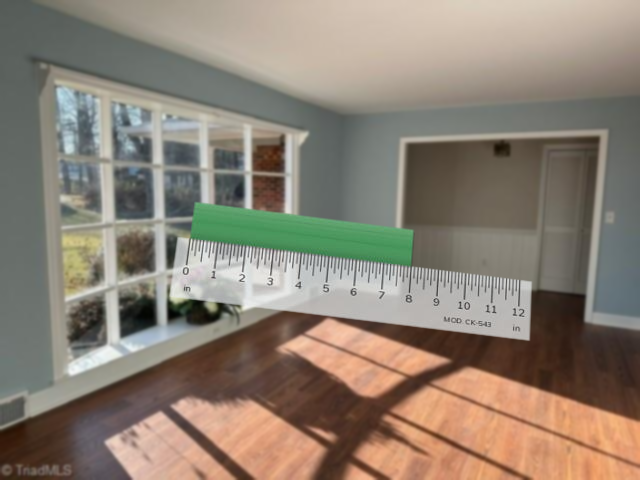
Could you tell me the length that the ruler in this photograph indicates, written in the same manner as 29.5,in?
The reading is 8,in
